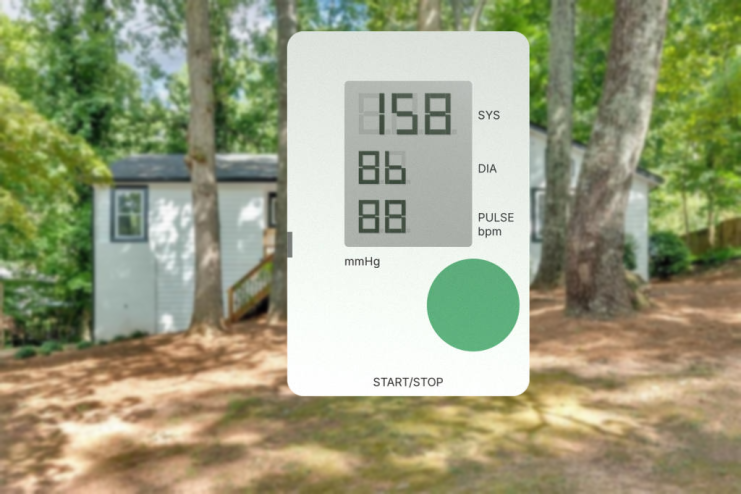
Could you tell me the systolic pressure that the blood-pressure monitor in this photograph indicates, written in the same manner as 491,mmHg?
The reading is 158,mmHg
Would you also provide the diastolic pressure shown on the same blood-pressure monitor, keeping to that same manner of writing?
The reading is 86,mmHg
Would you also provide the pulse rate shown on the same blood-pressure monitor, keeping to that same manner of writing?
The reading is 88,bpm
